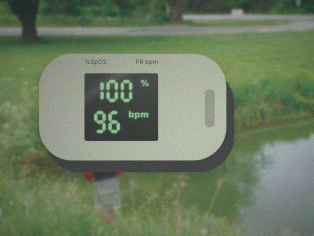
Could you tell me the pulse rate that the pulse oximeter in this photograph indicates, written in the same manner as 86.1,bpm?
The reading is 96,bpm
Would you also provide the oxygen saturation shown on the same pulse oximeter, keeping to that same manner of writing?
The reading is 100,%
